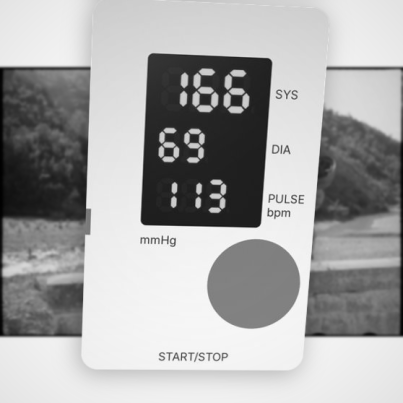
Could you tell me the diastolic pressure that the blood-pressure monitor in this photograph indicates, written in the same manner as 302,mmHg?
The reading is 69,mmHg
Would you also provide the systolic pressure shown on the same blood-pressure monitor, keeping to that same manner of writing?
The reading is 166,mmHg
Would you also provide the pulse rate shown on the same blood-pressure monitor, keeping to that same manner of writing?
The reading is 113,bpm
